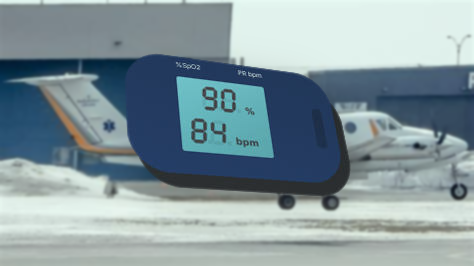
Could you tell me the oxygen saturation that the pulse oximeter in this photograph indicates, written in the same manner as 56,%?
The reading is 90,%
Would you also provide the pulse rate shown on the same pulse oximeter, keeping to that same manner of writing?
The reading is 84,bpm
